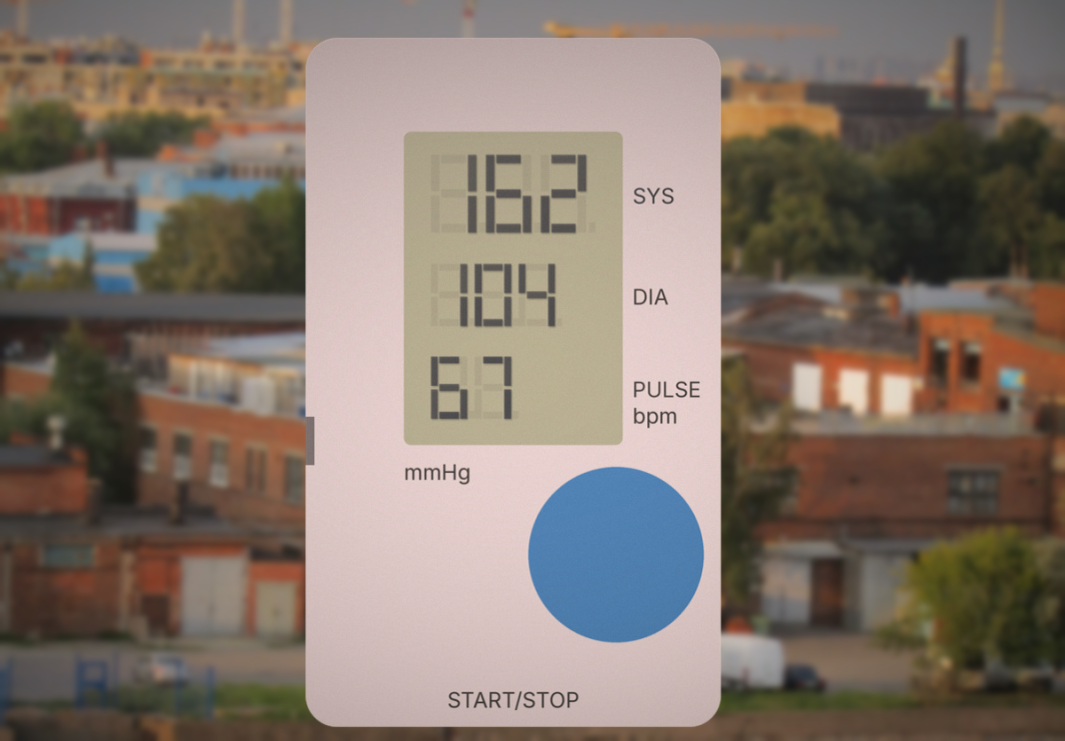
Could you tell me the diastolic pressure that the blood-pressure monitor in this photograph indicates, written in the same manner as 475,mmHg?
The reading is 104,mmHg
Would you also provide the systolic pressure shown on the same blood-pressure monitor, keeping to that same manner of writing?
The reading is 162,mmHg
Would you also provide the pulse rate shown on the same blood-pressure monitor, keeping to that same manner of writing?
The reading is 67,bpm
